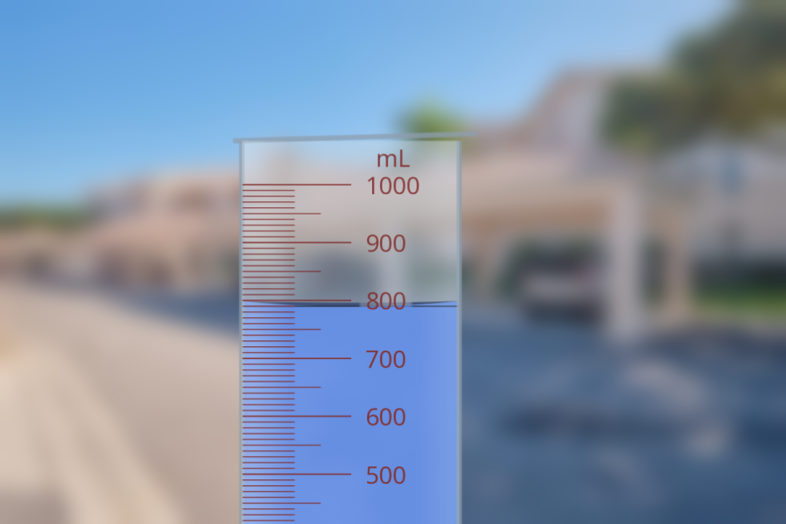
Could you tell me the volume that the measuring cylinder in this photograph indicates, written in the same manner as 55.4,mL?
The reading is 790,mL
